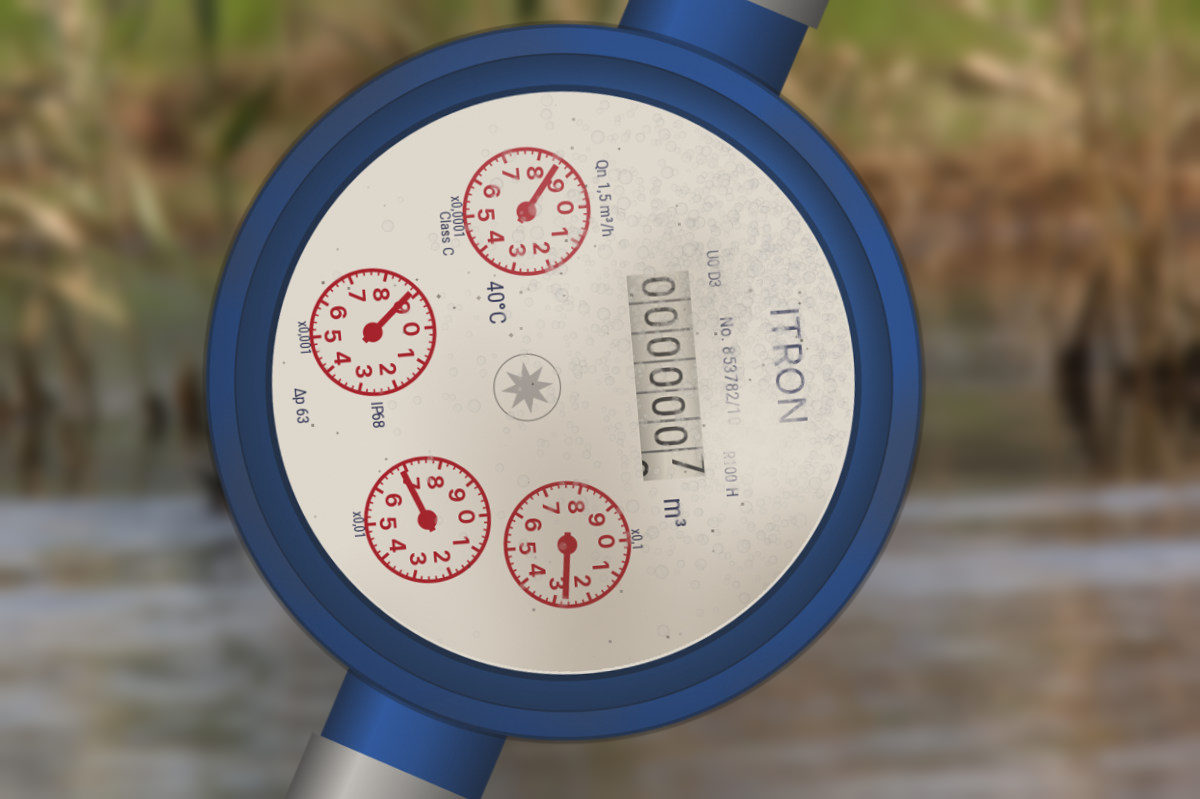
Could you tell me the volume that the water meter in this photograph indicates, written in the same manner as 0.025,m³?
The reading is 7.2688,m³
